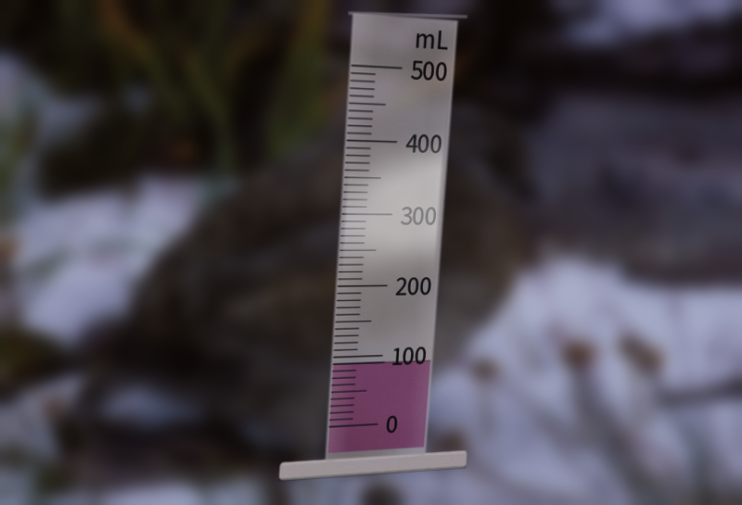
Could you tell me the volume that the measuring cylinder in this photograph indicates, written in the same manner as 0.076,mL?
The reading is 90,mL
